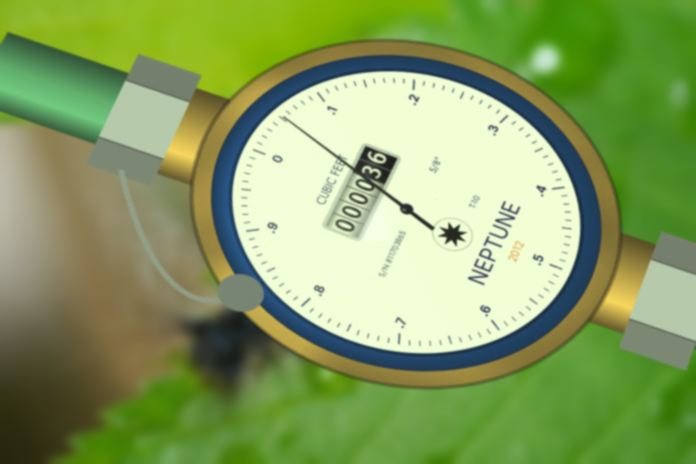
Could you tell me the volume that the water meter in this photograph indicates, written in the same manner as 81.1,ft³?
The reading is 36.05,ft³
